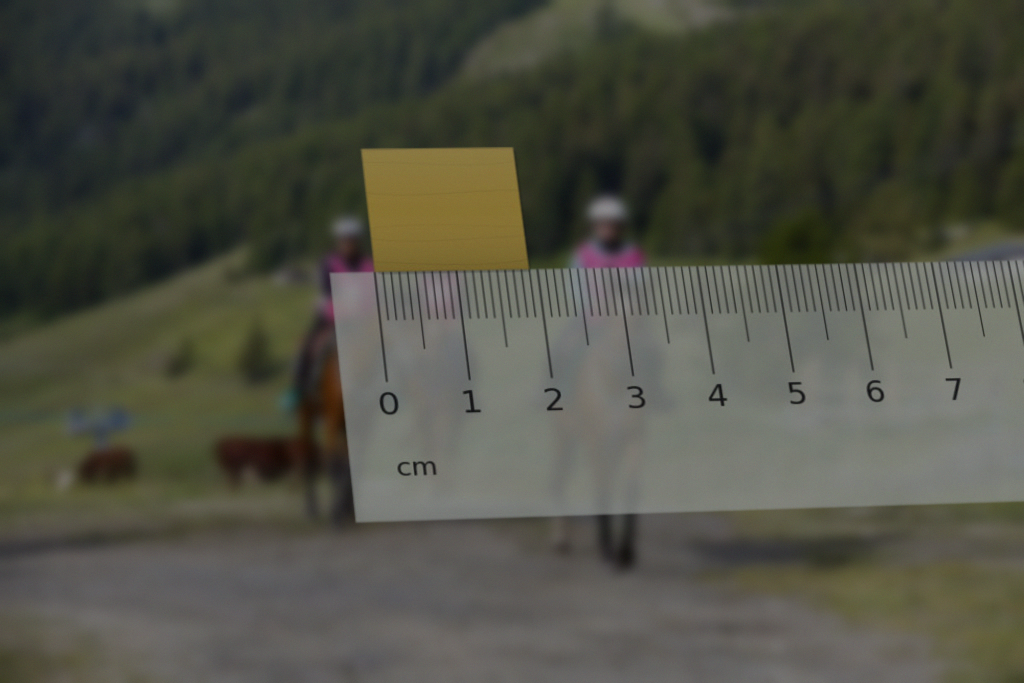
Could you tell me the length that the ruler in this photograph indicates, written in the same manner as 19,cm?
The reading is 1.9,cm
